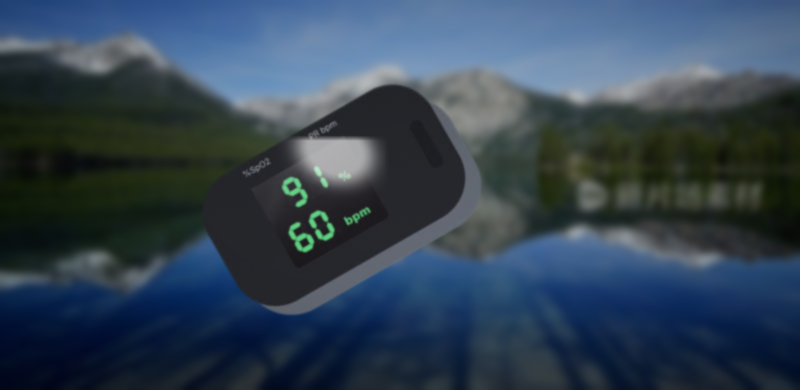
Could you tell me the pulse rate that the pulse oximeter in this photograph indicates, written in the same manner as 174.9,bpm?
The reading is 60,bpm
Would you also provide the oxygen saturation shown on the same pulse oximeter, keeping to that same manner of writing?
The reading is 91,%
